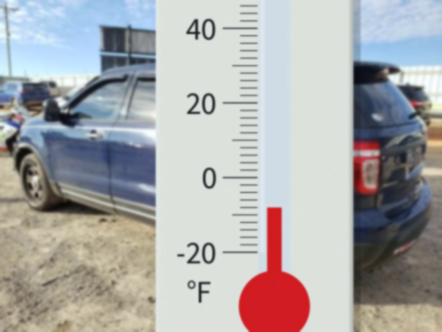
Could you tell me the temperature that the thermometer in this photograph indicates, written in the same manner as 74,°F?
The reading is -8,°F
